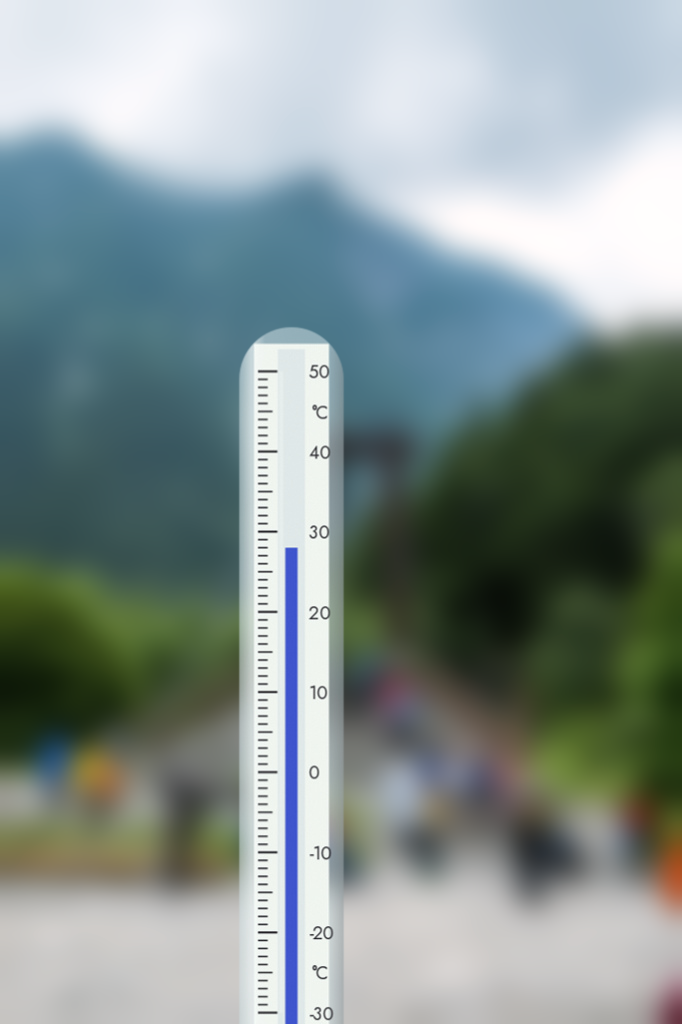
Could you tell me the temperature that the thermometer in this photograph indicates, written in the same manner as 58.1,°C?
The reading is 28,°C
